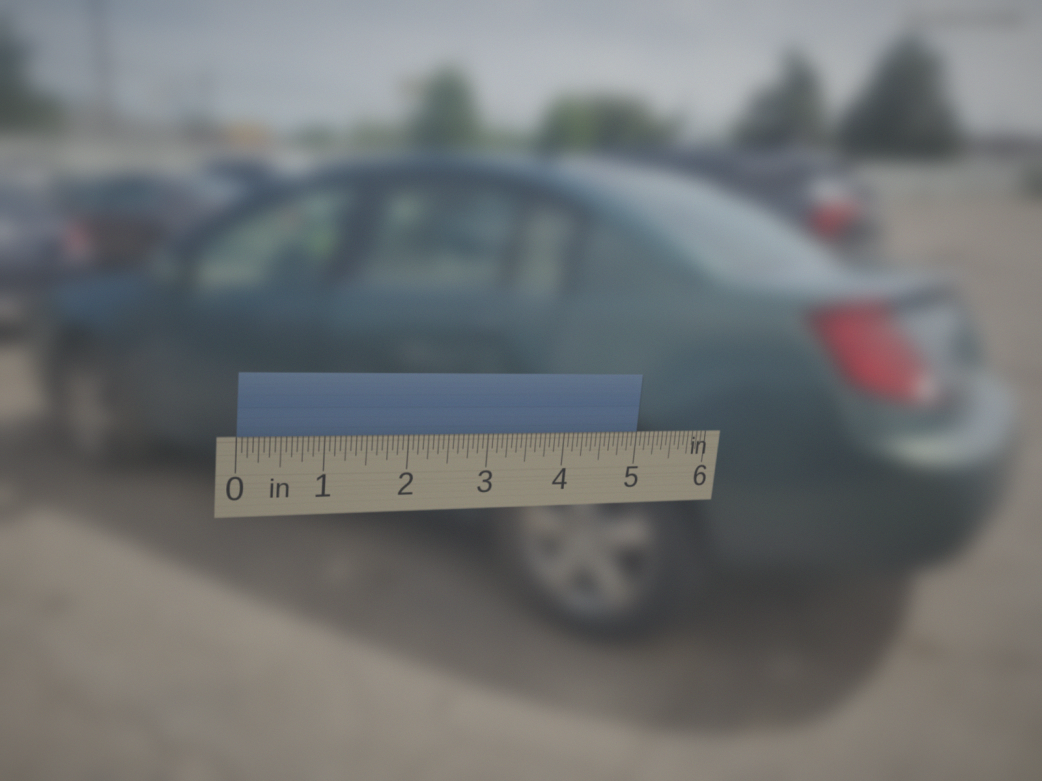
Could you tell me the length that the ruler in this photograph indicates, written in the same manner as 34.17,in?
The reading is 5,in
